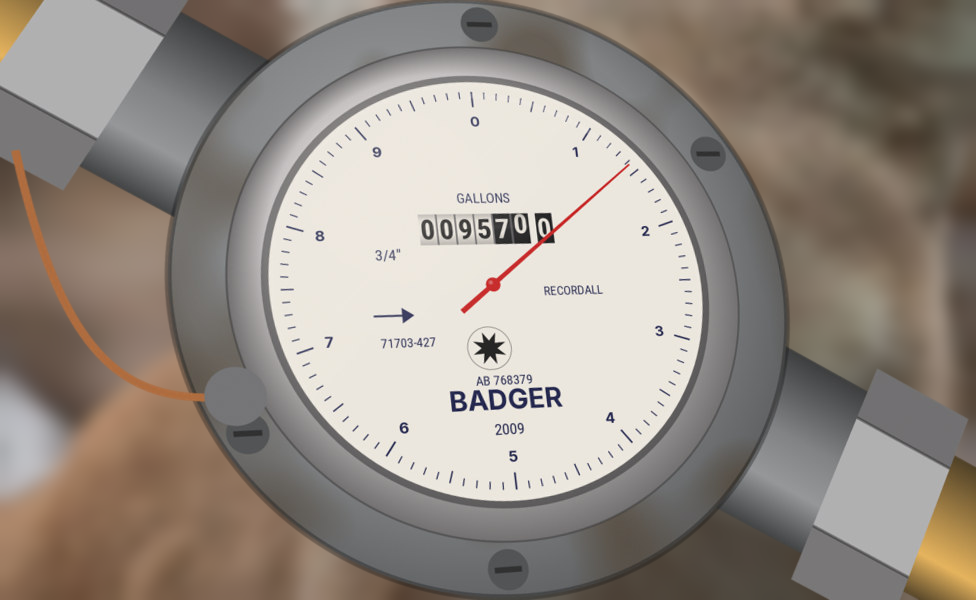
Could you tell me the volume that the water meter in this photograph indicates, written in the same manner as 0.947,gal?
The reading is 95701.4,gal
